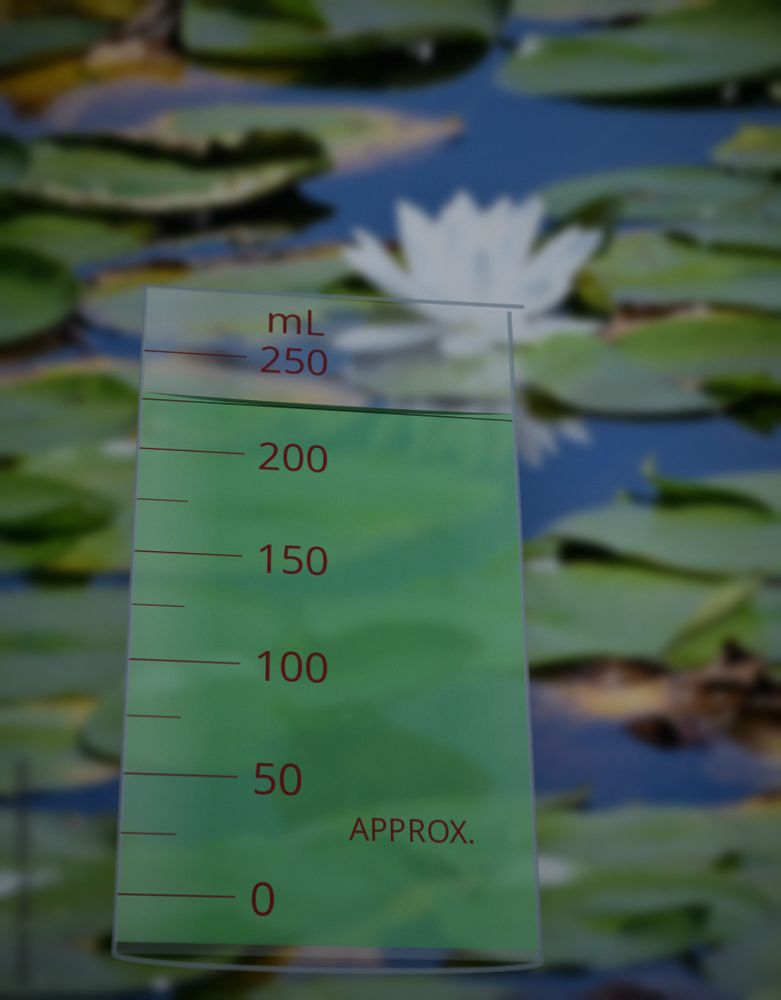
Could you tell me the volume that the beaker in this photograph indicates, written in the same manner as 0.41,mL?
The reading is 225,mL
